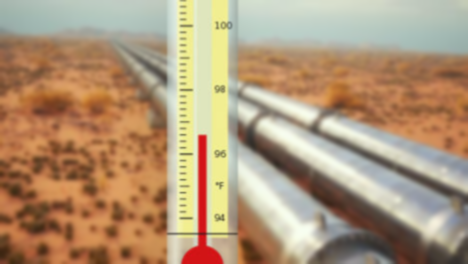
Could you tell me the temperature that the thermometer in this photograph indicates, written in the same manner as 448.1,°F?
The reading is 96.6,°F
